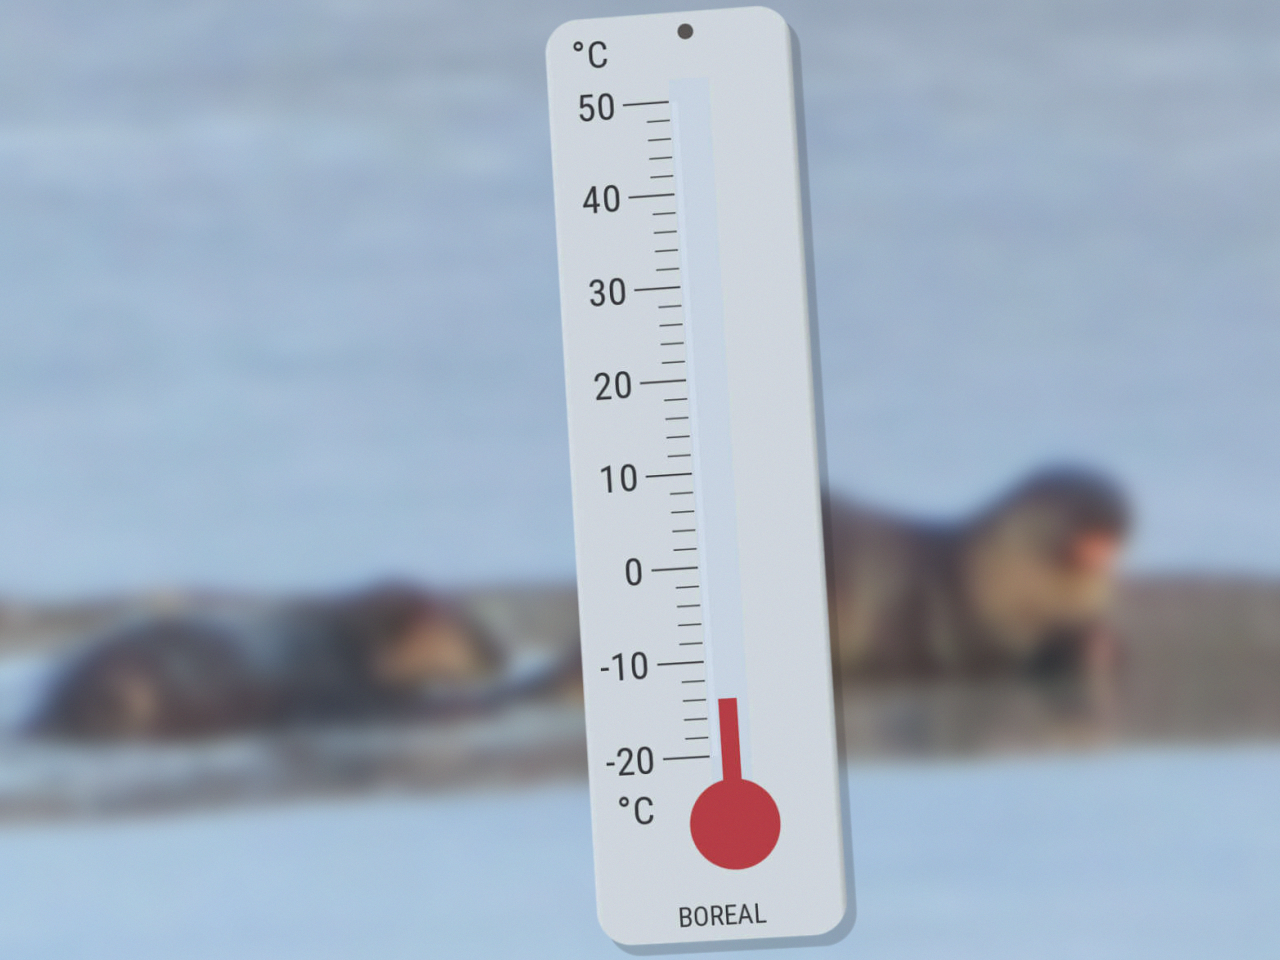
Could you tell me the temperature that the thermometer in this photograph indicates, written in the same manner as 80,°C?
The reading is -14,°C
